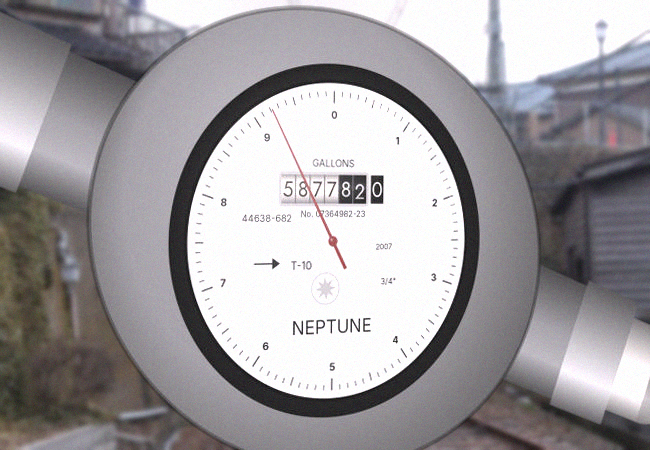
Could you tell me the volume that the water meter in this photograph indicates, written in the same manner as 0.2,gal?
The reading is 5877819.2,gal
